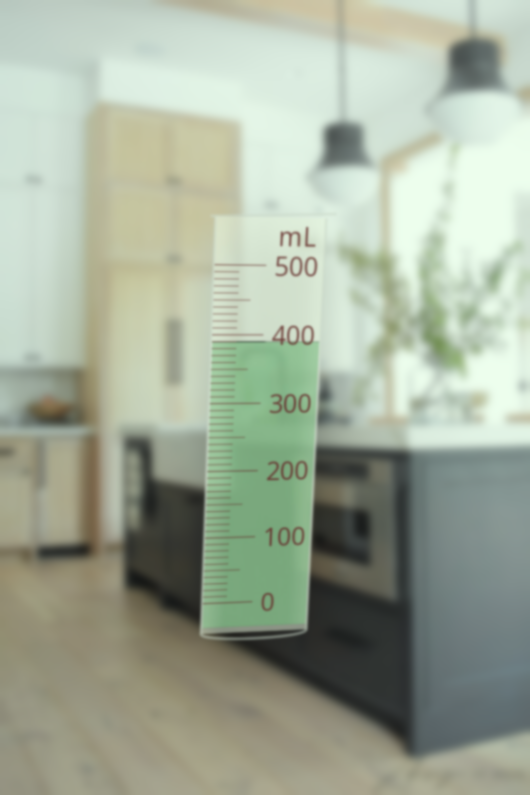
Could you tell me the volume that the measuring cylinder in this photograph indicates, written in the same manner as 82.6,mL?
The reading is 390,mL
